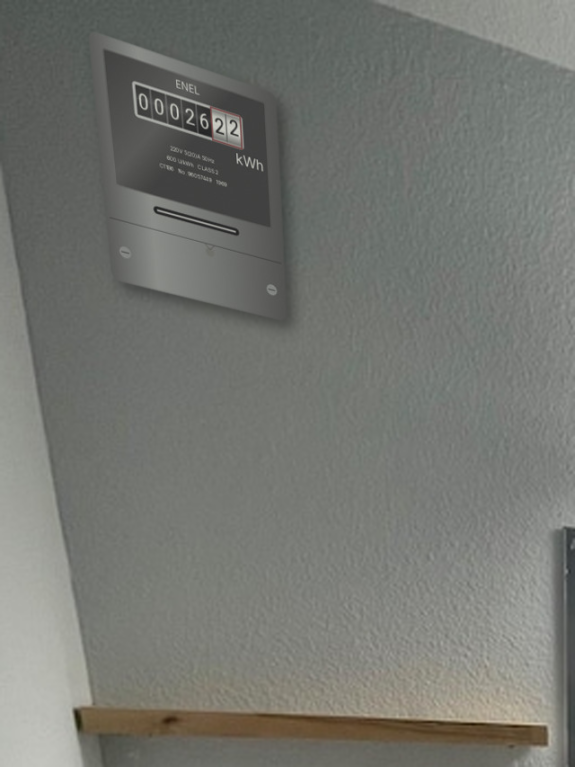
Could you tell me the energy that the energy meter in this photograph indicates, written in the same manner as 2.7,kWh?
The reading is 26.22,kWh
